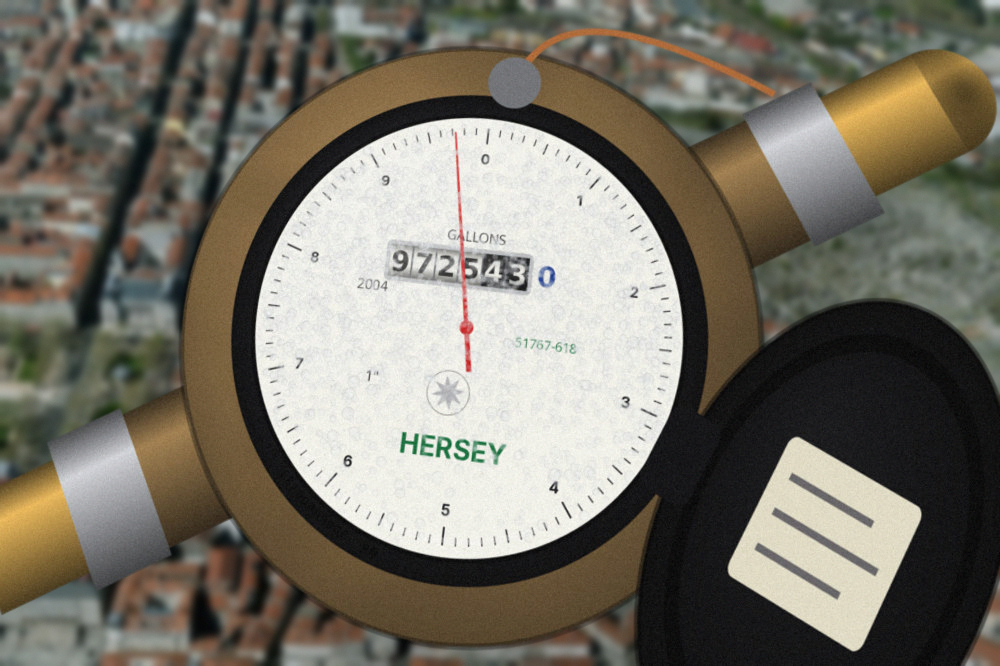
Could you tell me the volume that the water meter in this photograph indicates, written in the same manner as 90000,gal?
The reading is 9725429.7,gal
